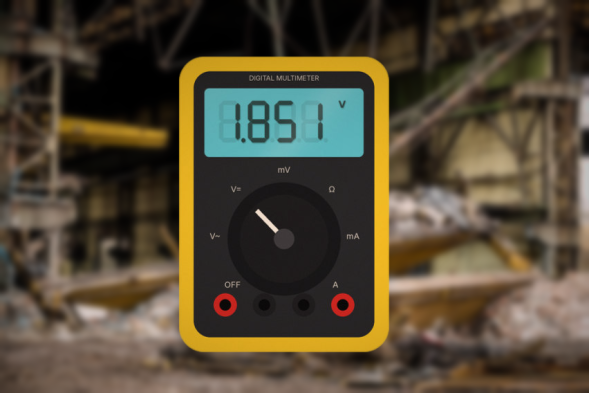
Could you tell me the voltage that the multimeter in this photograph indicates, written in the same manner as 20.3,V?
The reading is 1.851,V
